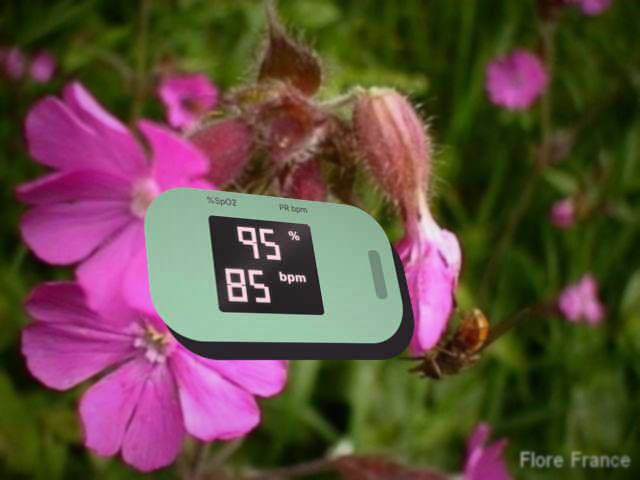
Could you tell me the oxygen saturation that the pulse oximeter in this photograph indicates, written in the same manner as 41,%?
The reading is 95,%
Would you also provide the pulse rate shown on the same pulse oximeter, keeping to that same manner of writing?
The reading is 85,bpm
